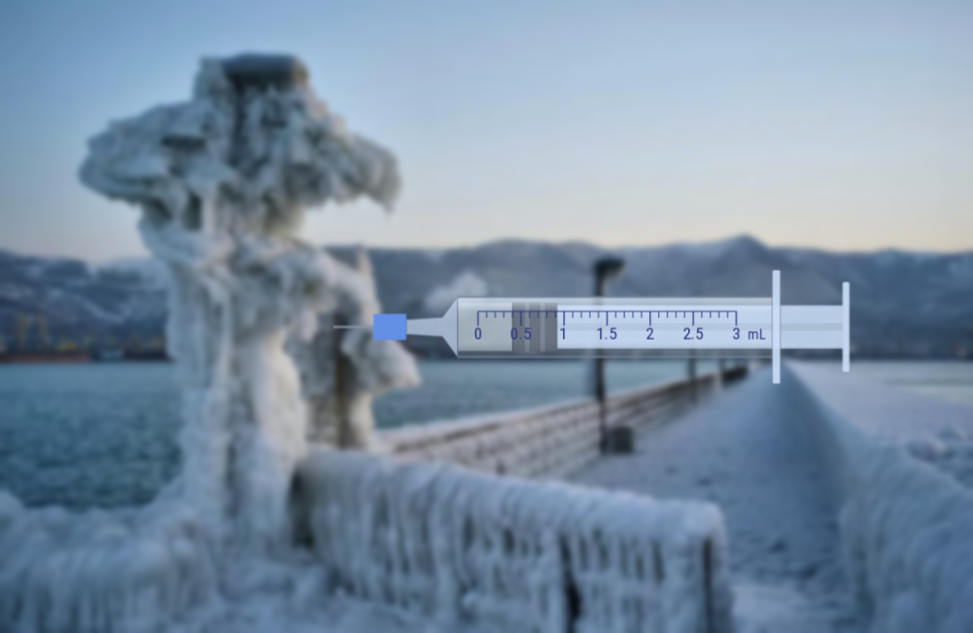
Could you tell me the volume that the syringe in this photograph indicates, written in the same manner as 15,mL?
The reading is 0.4,mL
